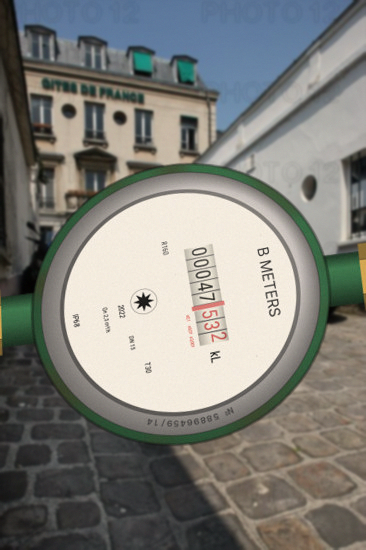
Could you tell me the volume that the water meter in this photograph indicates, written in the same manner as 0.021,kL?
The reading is 47.532,kL
